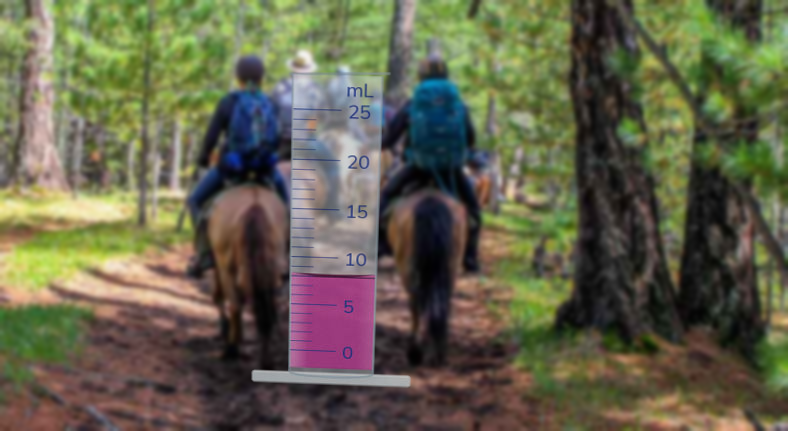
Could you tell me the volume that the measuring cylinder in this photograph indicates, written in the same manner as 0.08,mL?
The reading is 8,mL
